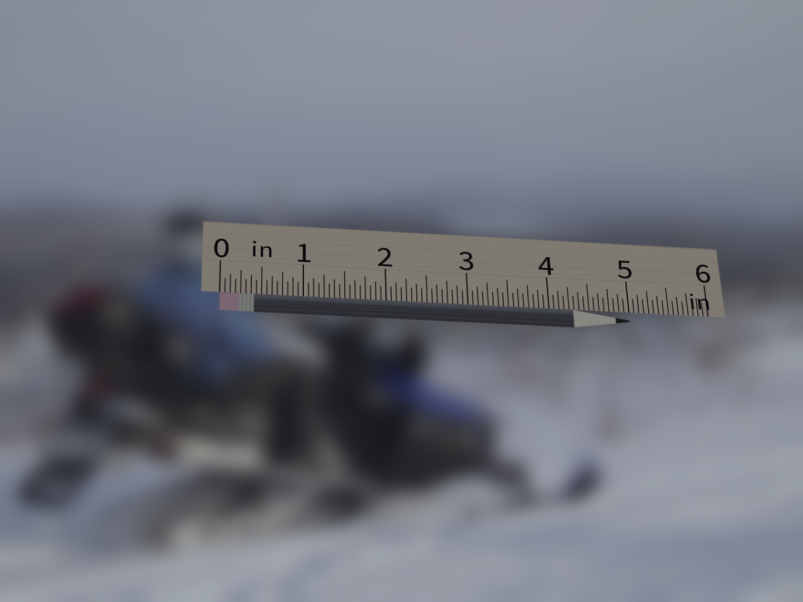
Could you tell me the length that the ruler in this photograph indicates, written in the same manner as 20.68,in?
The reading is 5,in
